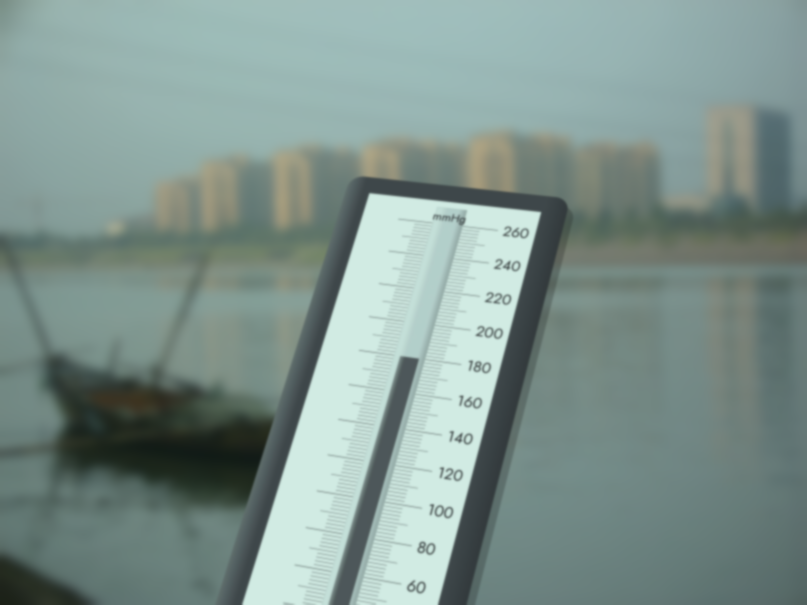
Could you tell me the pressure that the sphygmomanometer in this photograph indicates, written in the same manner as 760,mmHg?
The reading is 180,mmHg
